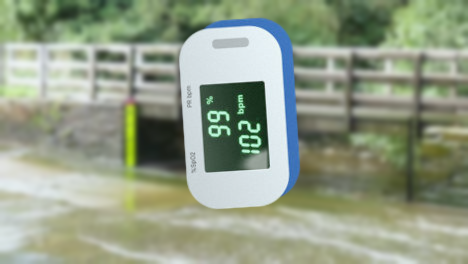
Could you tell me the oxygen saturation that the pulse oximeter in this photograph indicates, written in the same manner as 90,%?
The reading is 99,%
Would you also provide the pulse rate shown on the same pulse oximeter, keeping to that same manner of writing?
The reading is 102,bpm
